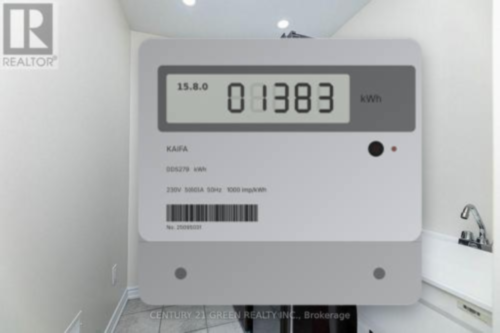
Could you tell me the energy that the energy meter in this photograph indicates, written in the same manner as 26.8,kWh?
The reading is 1383,kWh
